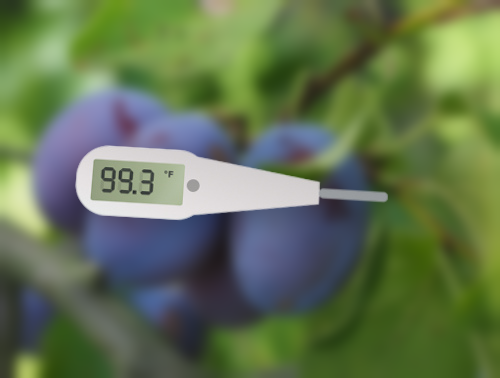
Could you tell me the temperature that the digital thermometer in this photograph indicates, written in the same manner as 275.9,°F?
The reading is 99.3,°F
